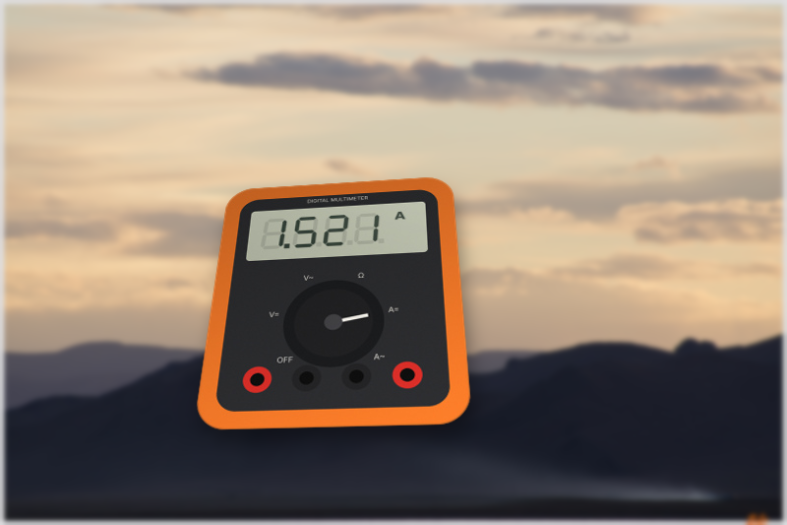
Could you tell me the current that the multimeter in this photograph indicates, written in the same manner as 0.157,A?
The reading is 1.521,A
